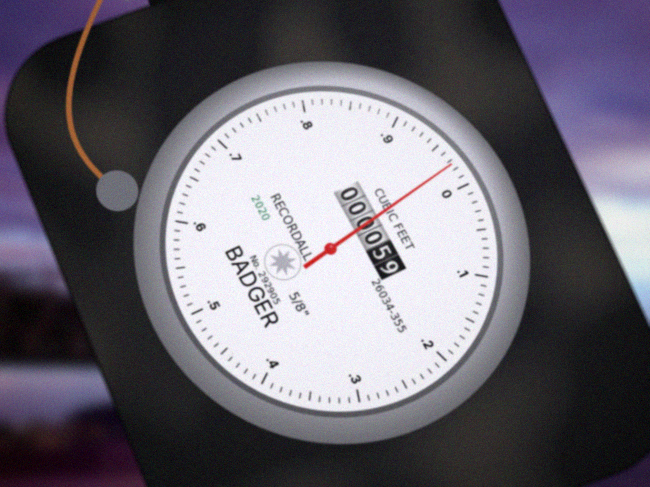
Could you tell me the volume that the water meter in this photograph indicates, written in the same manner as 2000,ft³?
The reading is 58.97,ft³
